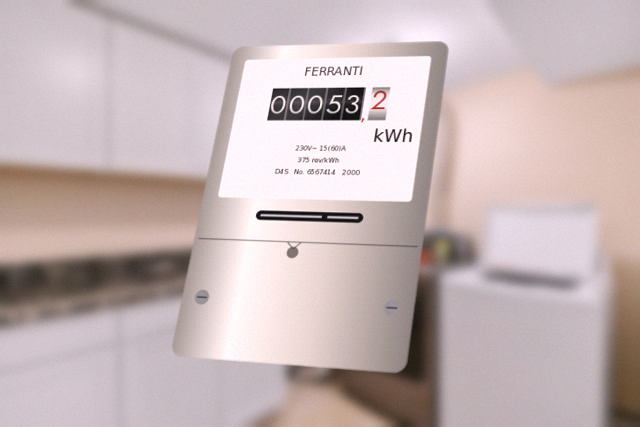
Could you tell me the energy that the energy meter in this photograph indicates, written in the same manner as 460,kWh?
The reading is 53.2,kWh
